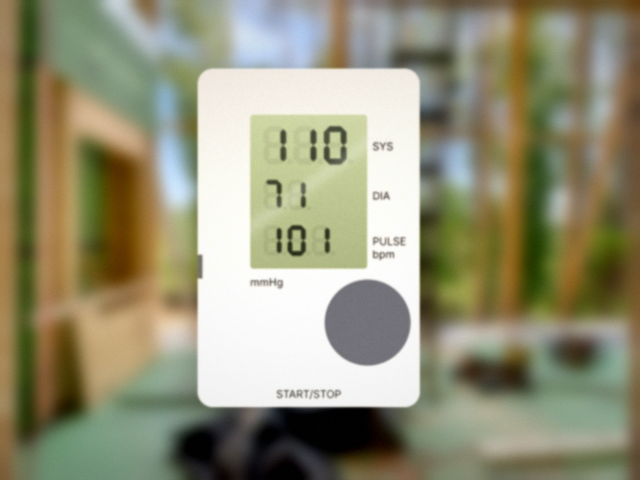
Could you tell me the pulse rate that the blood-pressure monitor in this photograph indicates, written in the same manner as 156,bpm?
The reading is 101,bpm
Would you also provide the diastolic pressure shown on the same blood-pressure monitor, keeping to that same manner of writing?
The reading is 71,mmHg
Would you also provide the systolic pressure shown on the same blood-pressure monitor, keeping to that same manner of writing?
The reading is 110,mmHg
